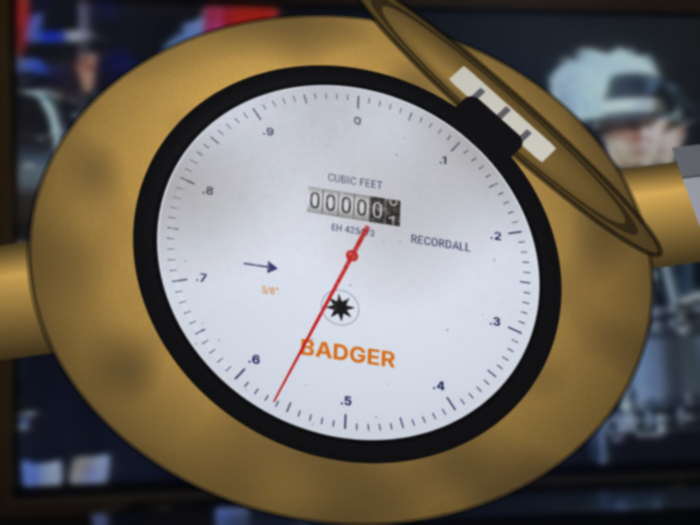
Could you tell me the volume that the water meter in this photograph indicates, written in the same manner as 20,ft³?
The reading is 0.56,ft³
